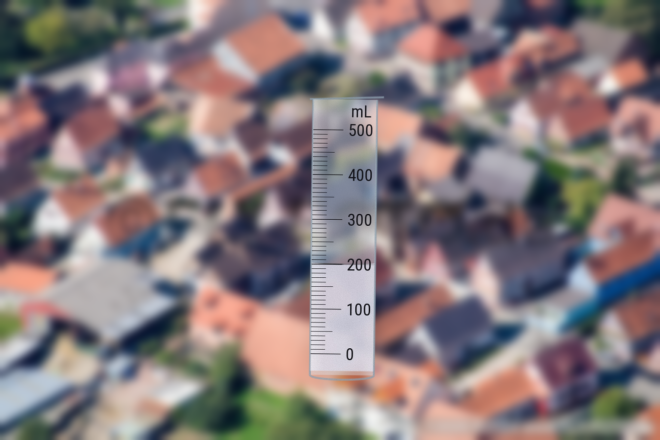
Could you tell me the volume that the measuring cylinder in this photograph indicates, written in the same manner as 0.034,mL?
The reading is 200,mL
